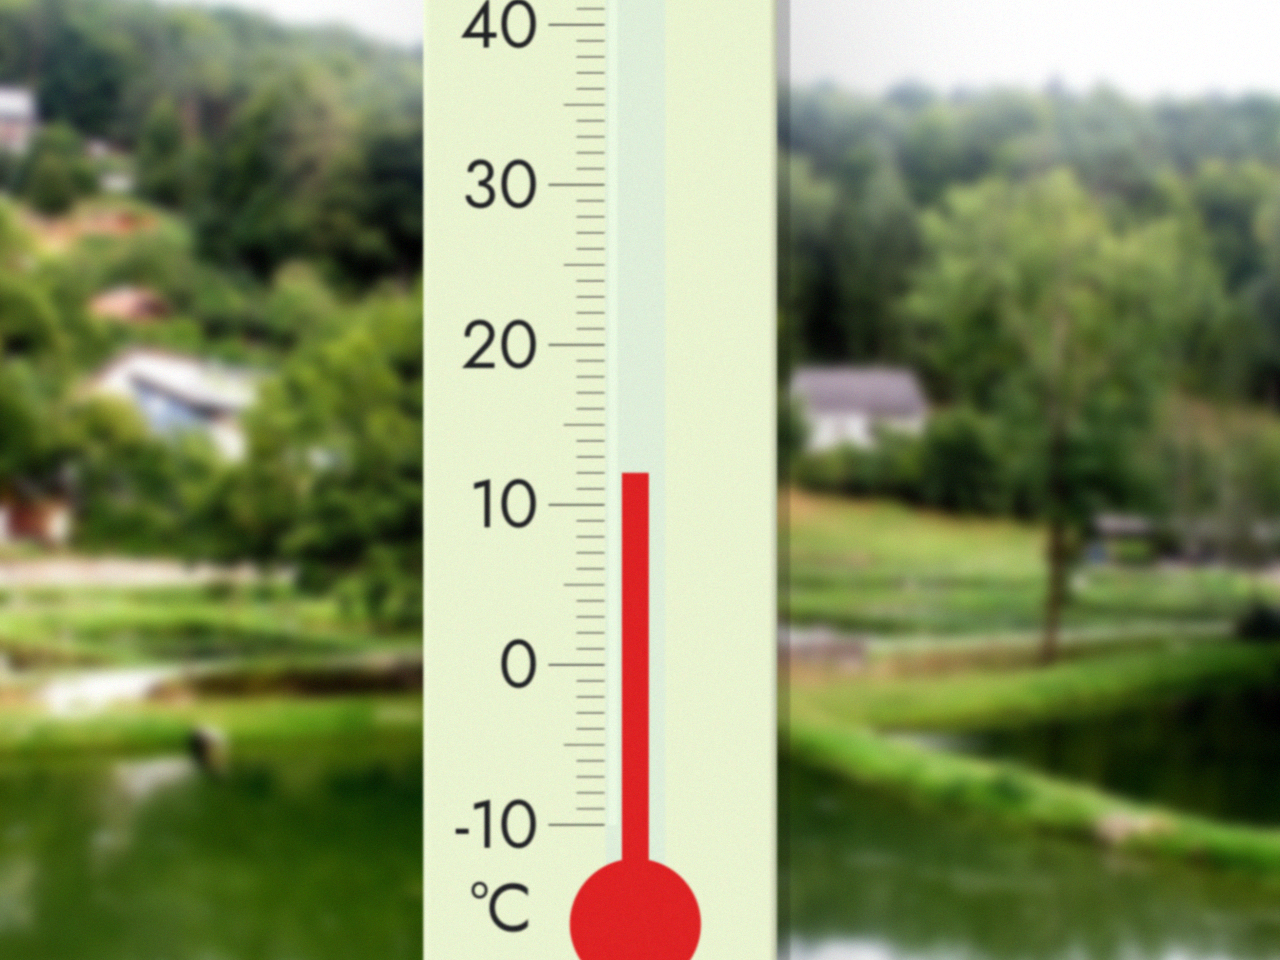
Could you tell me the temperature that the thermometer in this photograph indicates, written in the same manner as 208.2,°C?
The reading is 12,°C
